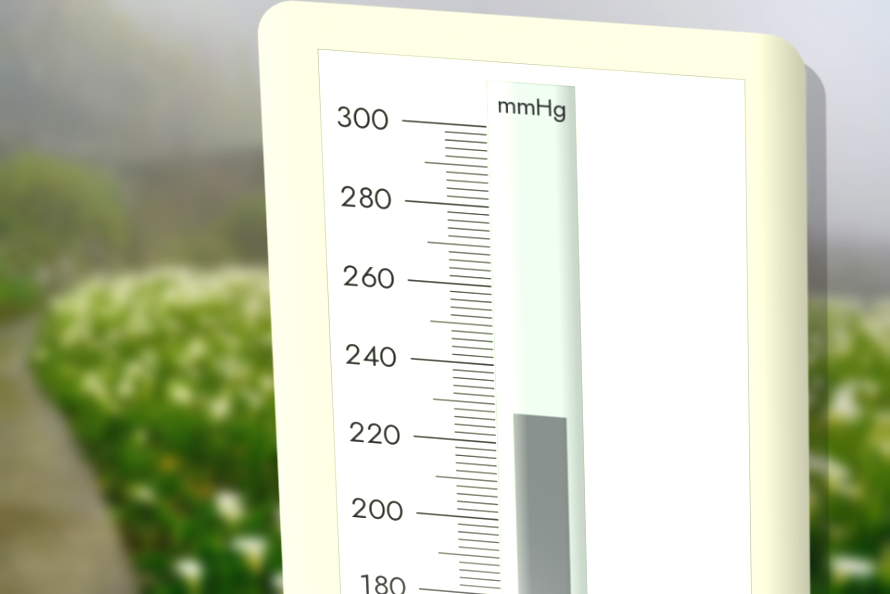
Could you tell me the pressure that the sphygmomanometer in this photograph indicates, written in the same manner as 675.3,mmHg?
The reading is 228,mmHg
